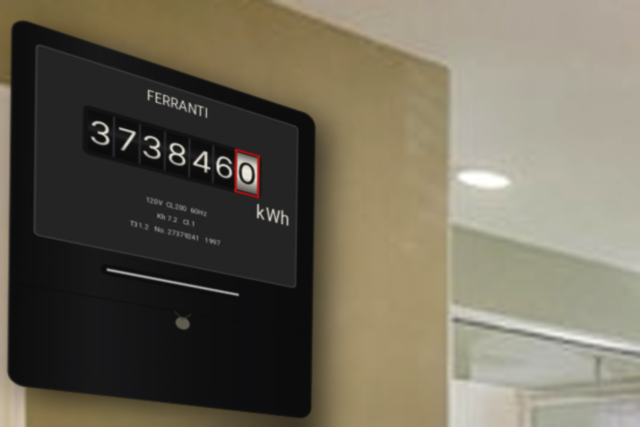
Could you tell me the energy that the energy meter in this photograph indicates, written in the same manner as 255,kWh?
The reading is 373846.0,kWh
